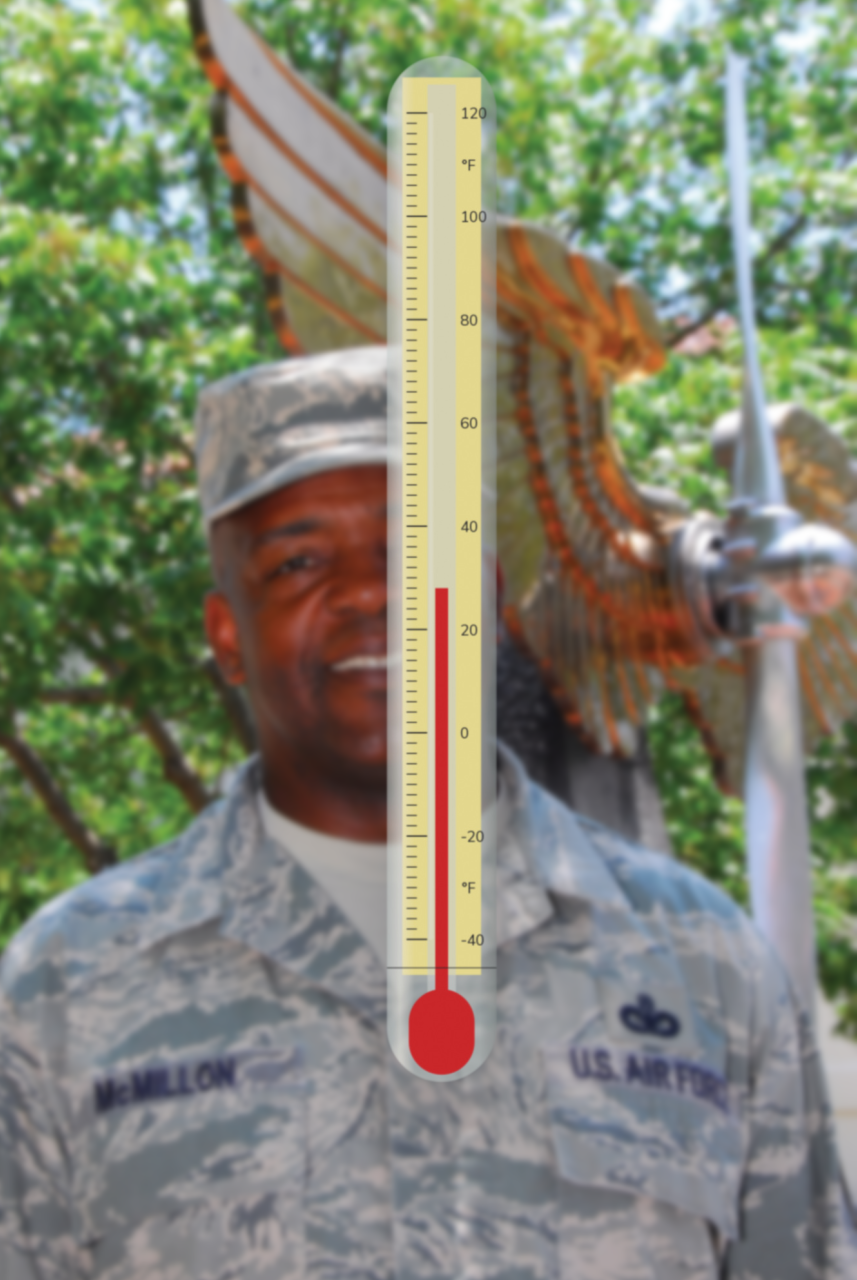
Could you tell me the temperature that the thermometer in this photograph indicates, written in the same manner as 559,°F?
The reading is 28,°F
